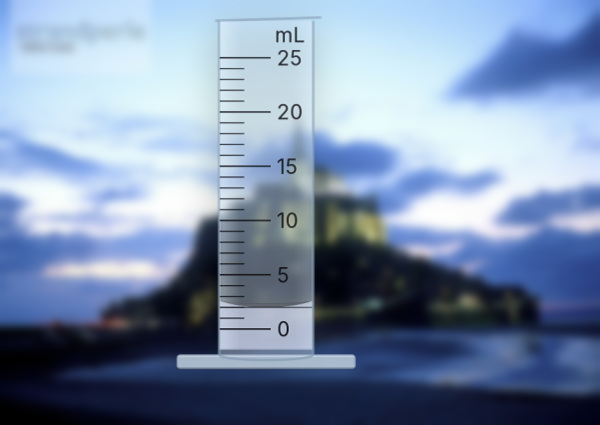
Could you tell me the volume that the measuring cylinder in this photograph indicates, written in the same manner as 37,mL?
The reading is 2,mL
